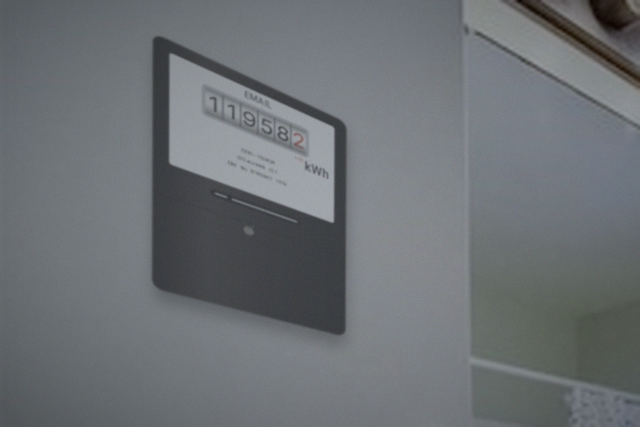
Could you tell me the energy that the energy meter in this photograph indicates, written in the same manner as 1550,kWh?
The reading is 11958.2,kWh
